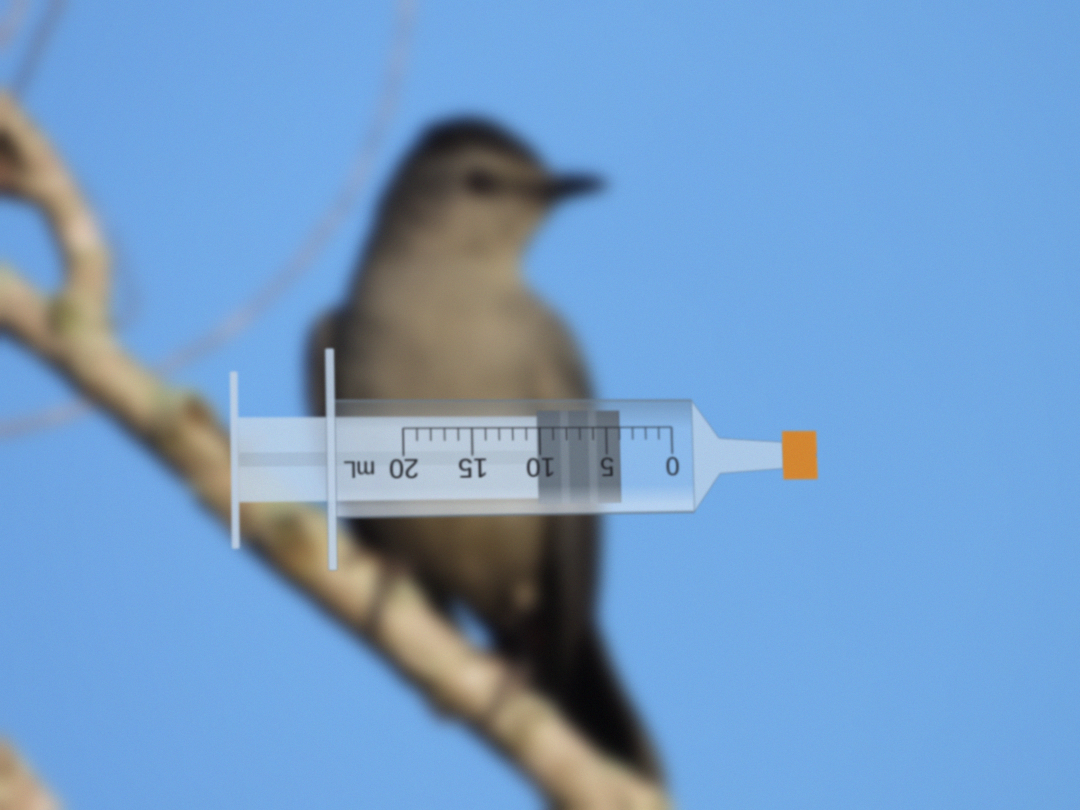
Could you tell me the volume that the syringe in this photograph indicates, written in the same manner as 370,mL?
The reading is 4,mL
